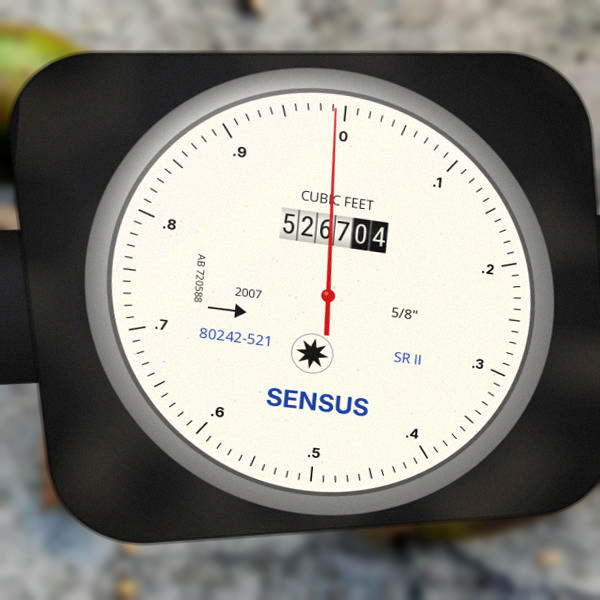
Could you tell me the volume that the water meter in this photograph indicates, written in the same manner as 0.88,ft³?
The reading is 526703.99,ft³
